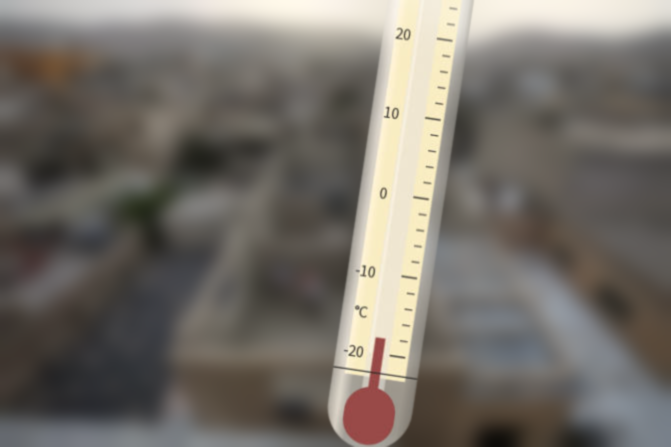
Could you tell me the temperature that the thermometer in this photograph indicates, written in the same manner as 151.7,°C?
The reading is -18,°C
